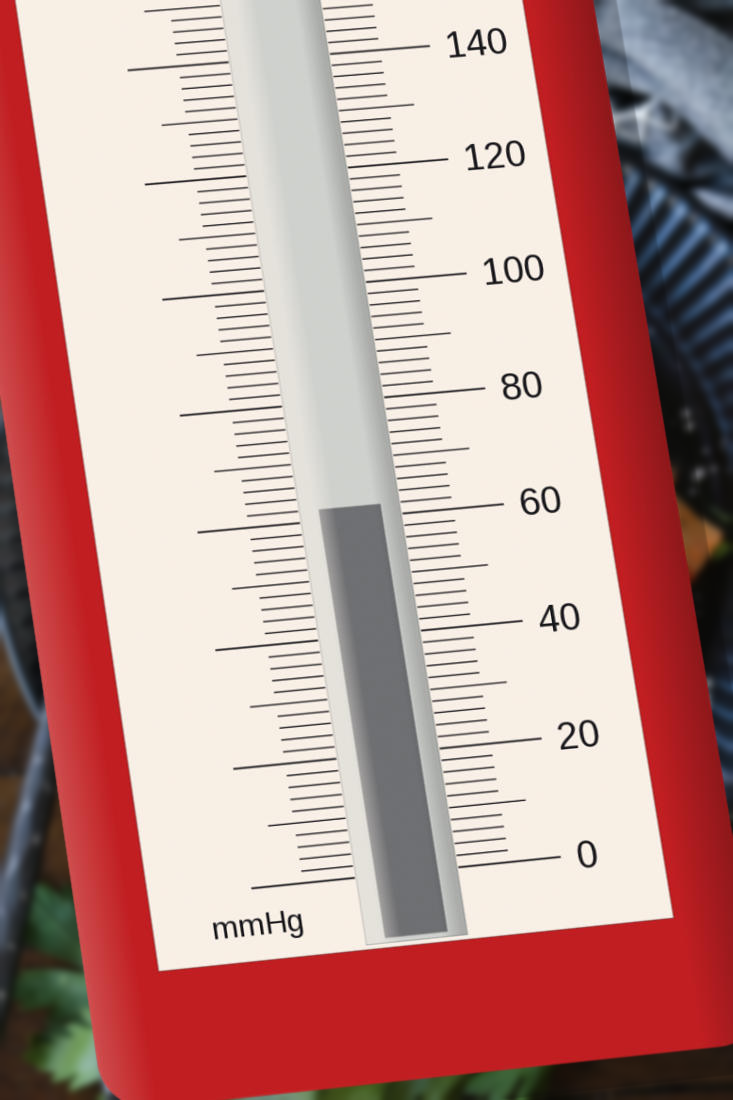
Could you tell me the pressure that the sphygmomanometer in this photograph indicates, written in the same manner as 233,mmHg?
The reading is 62,mmHg
